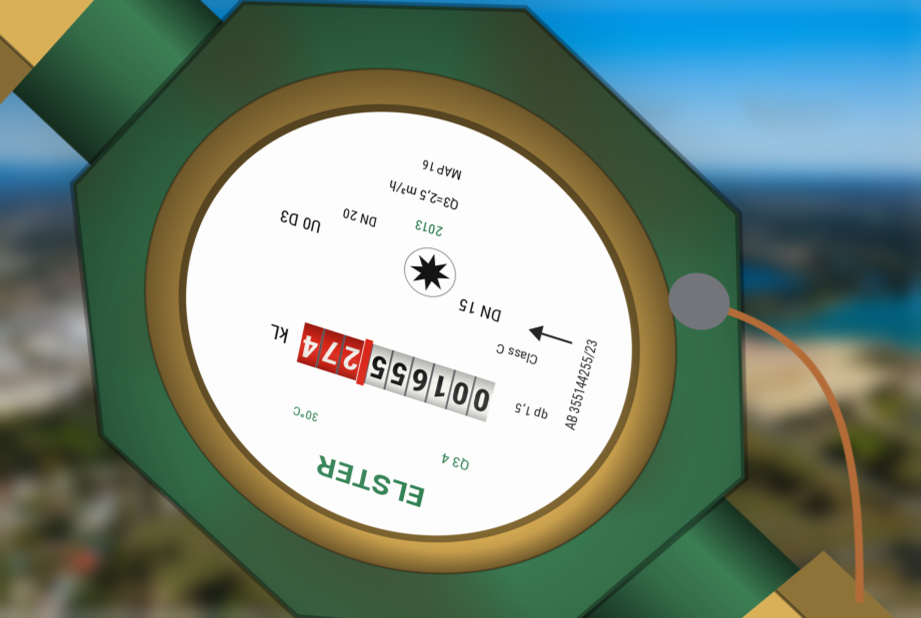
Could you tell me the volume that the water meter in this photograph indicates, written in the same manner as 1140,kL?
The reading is 1655.274,kL
